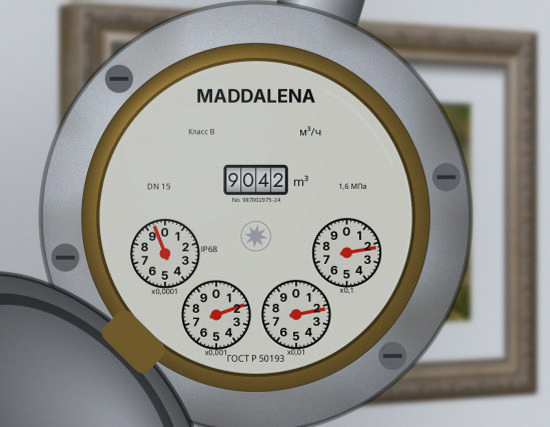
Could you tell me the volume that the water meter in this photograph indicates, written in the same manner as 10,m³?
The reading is 9042.2219,m³
